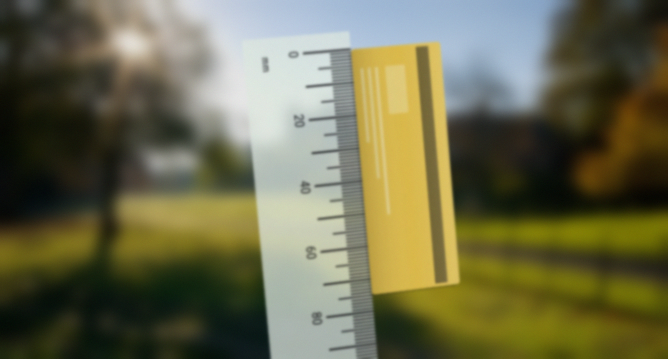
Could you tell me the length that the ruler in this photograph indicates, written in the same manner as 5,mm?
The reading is 75,mm
